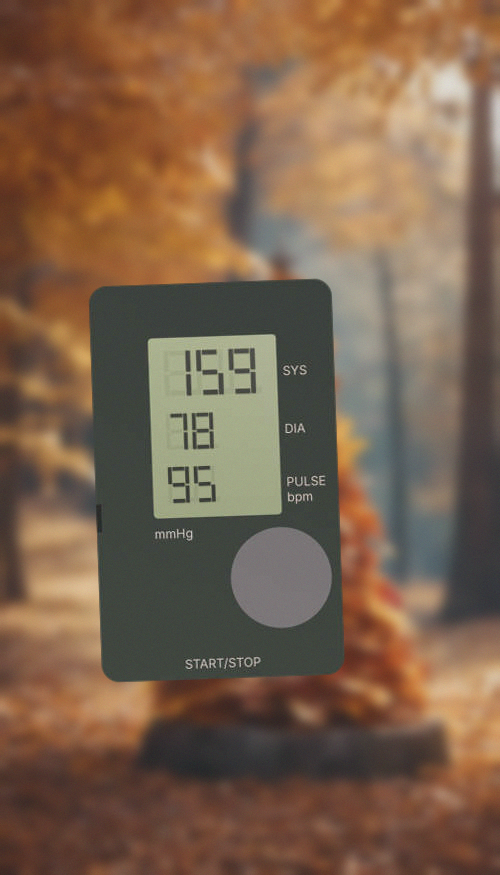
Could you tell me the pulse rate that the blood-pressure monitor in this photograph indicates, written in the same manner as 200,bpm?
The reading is 95,bpm
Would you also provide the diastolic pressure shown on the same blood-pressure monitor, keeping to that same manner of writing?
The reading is 78,mmHg
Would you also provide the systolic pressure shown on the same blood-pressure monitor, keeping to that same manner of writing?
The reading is 159,mmHg
